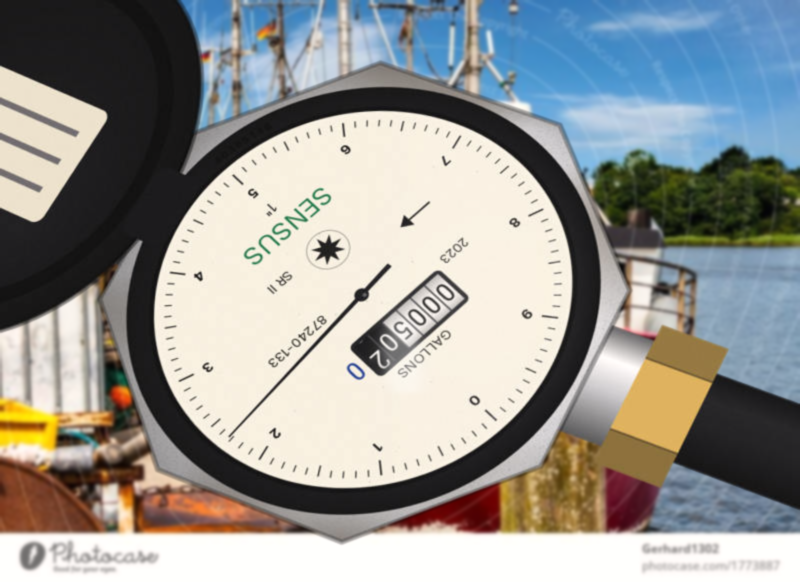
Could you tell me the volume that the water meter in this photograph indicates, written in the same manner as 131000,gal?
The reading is 5022.3,gal
